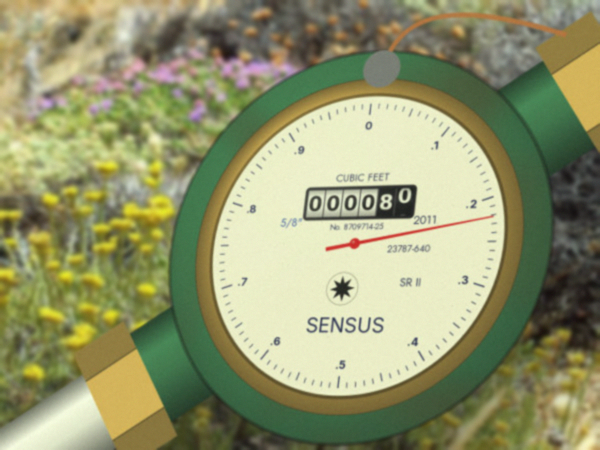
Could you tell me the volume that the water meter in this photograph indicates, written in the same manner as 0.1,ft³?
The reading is 80.22,ft³
